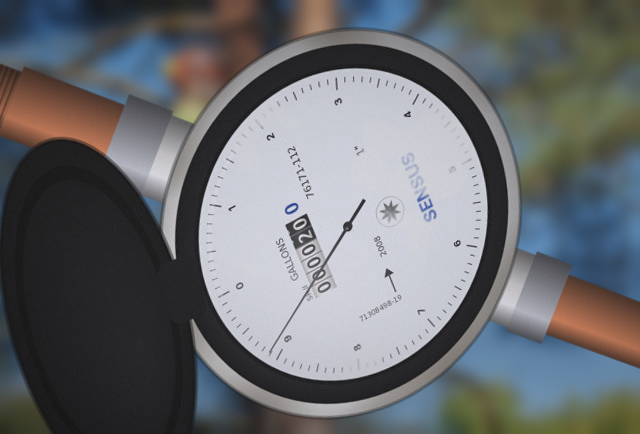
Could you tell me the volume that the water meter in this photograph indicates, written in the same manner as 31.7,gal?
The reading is 199.1,gal
